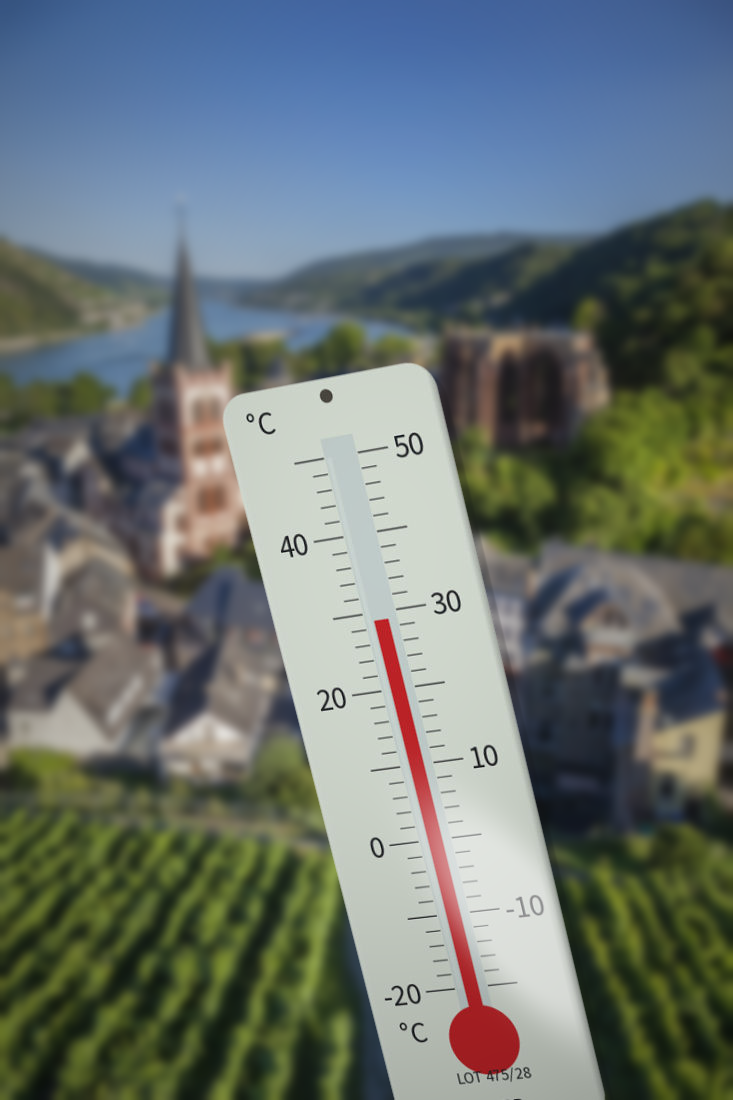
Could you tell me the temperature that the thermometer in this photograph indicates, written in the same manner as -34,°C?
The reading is 29,°C
